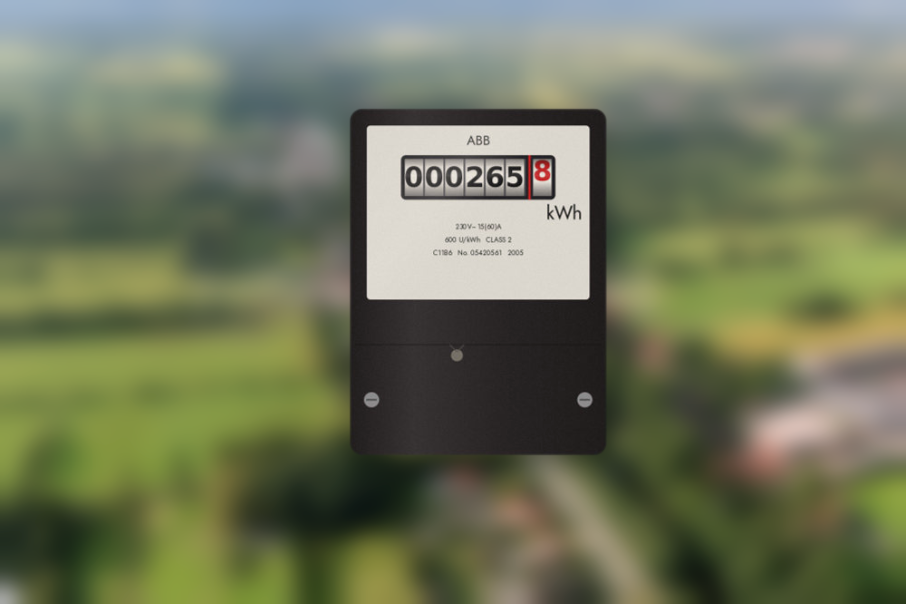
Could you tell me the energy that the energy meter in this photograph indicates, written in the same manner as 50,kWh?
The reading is 265.8,kWh
